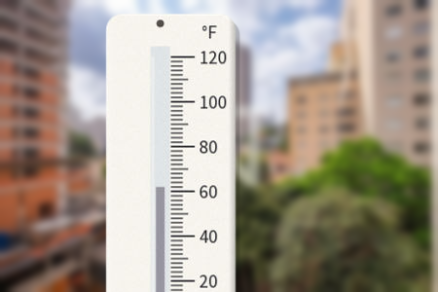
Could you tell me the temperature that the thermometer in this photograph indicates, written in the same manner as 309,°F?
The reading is 62,°F
